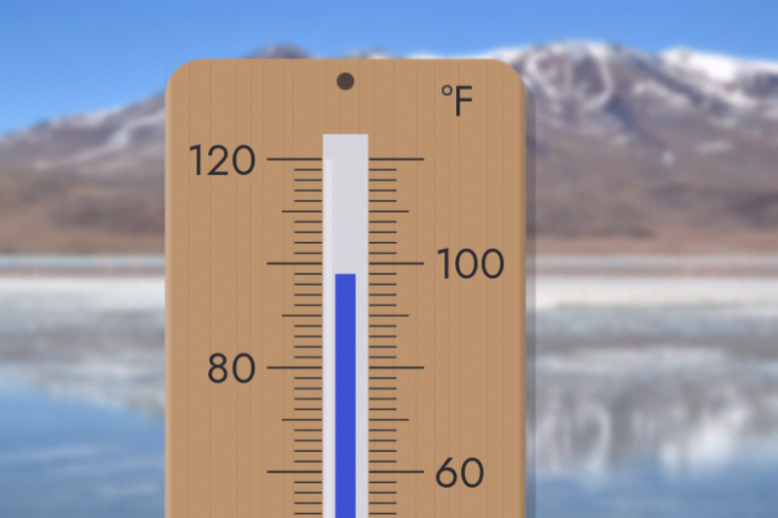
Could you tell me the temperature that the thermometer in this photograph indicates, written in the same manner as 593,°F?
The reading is 98,°F
